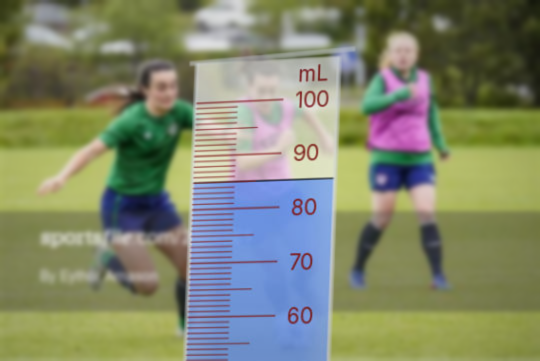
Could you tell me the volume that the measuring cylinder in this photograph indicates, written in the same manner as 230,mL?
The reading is 85,mL
